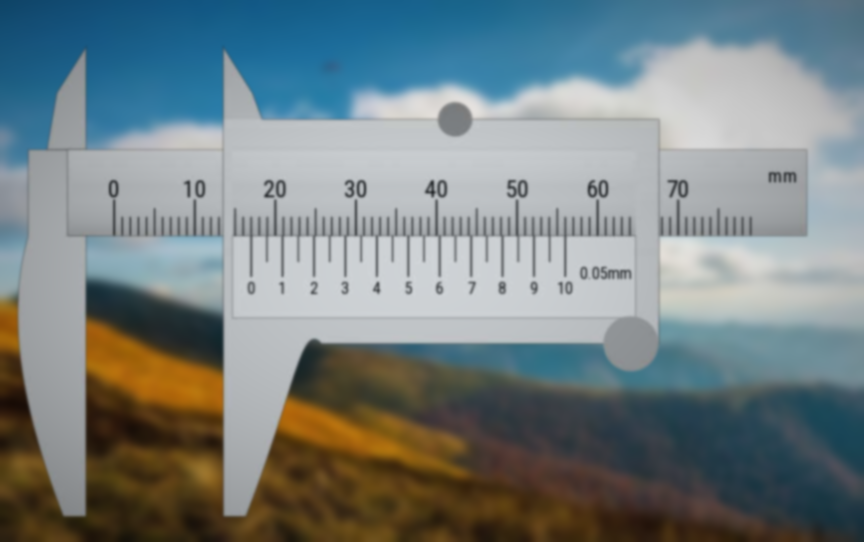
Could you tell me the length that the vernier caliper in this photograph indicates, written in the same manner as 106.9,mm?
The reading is 17.0,mm
